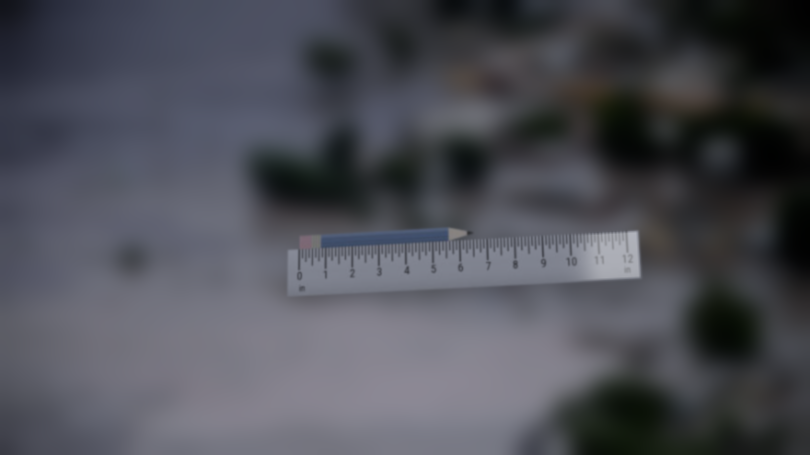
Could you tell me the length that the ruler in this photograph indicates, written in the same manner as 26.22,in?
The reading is 6.5,in
